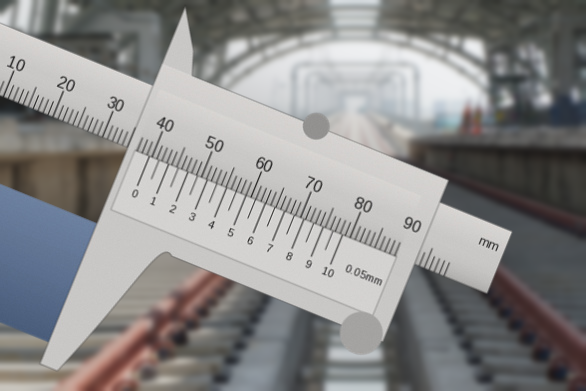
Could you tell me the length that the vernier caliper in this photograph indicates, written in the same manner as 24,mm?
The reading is 39.5,mm
